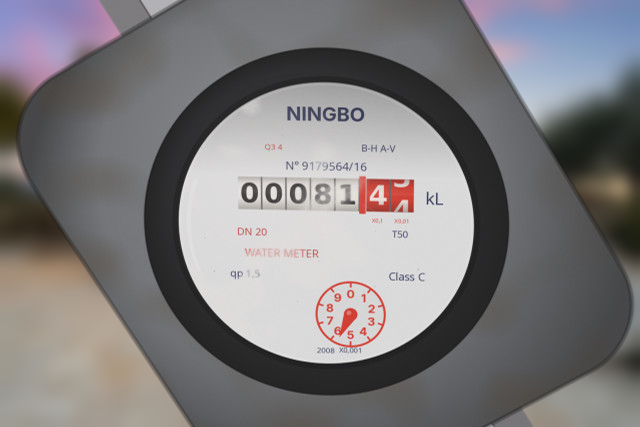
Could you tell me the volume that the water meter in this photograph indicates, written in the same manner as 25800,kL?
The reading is 81.435,kL
